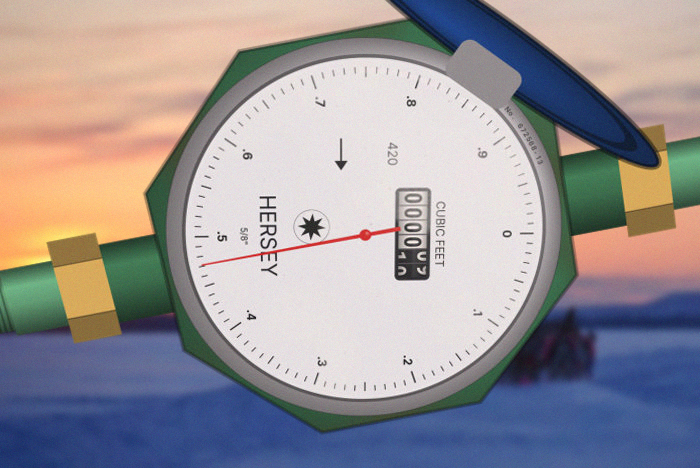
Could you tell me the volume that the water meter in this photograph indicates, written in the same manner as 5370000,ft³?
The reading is 9.47,ft³
